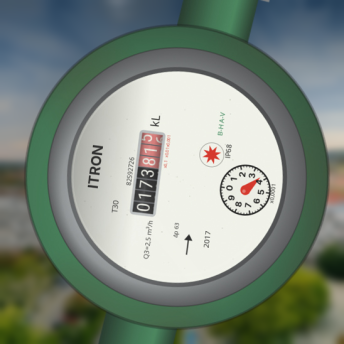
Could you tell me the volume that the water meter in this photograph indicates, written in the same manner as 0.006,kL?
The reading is 173.8153,kL
